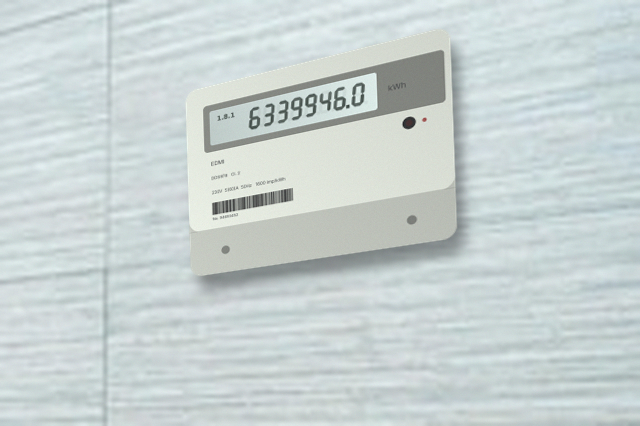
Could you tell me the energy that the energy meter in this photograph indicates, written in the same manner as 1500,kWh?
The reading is 6339946.0,kWh
